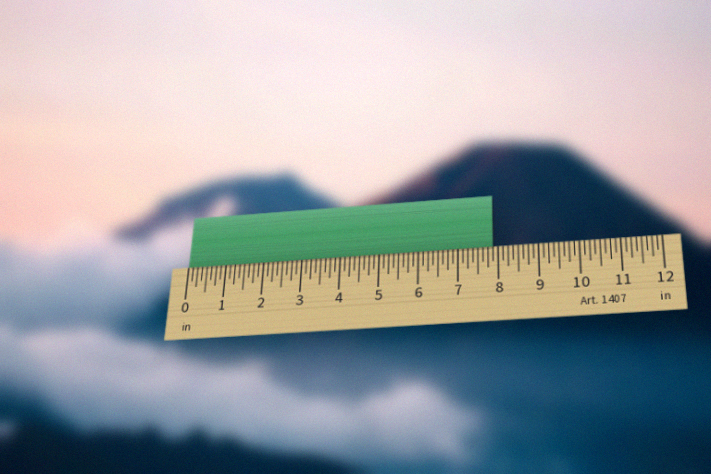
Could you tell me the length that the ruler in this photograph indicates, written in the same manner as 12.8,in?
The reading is 7.875,in
